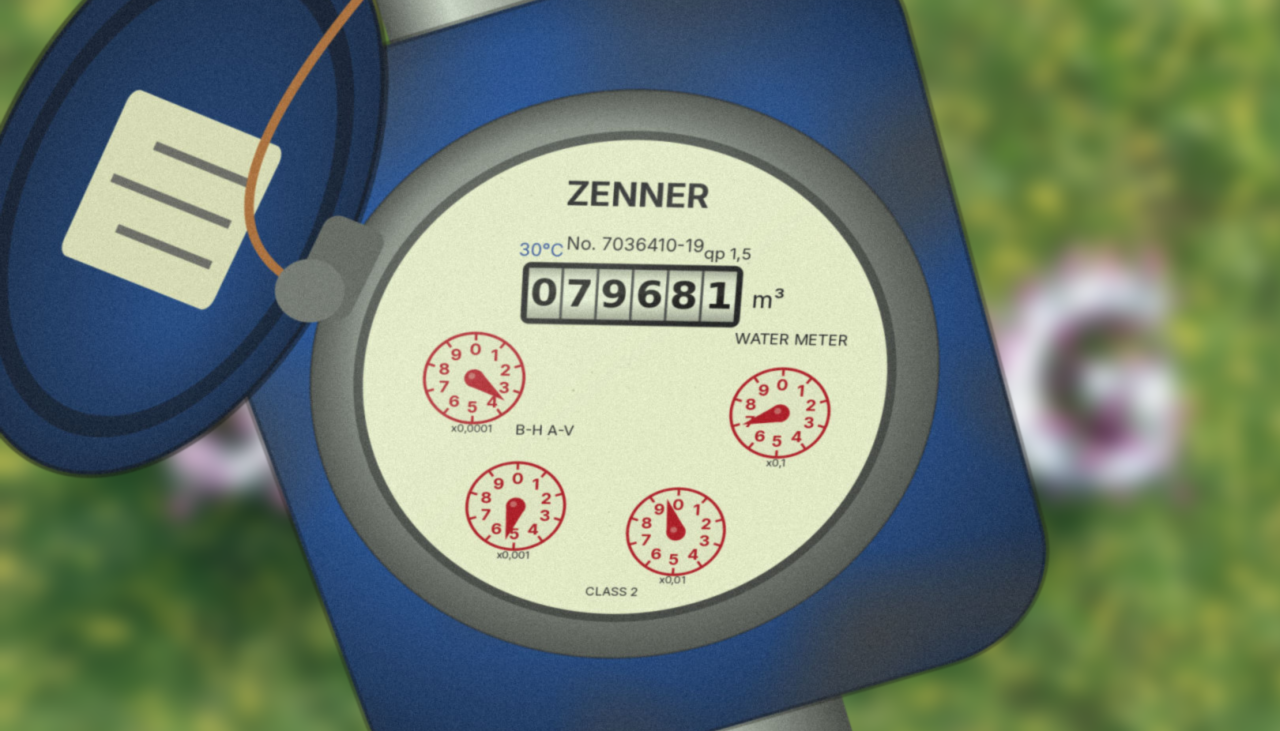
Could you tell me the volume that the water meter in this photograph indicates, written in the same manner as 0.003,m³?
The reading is 79681.6953,m³
